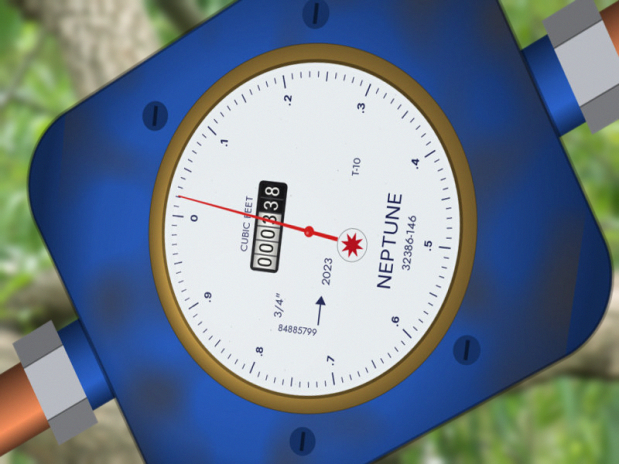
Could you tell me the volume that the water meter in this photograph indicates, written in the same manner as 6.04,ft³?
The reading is 338.02,ft³
